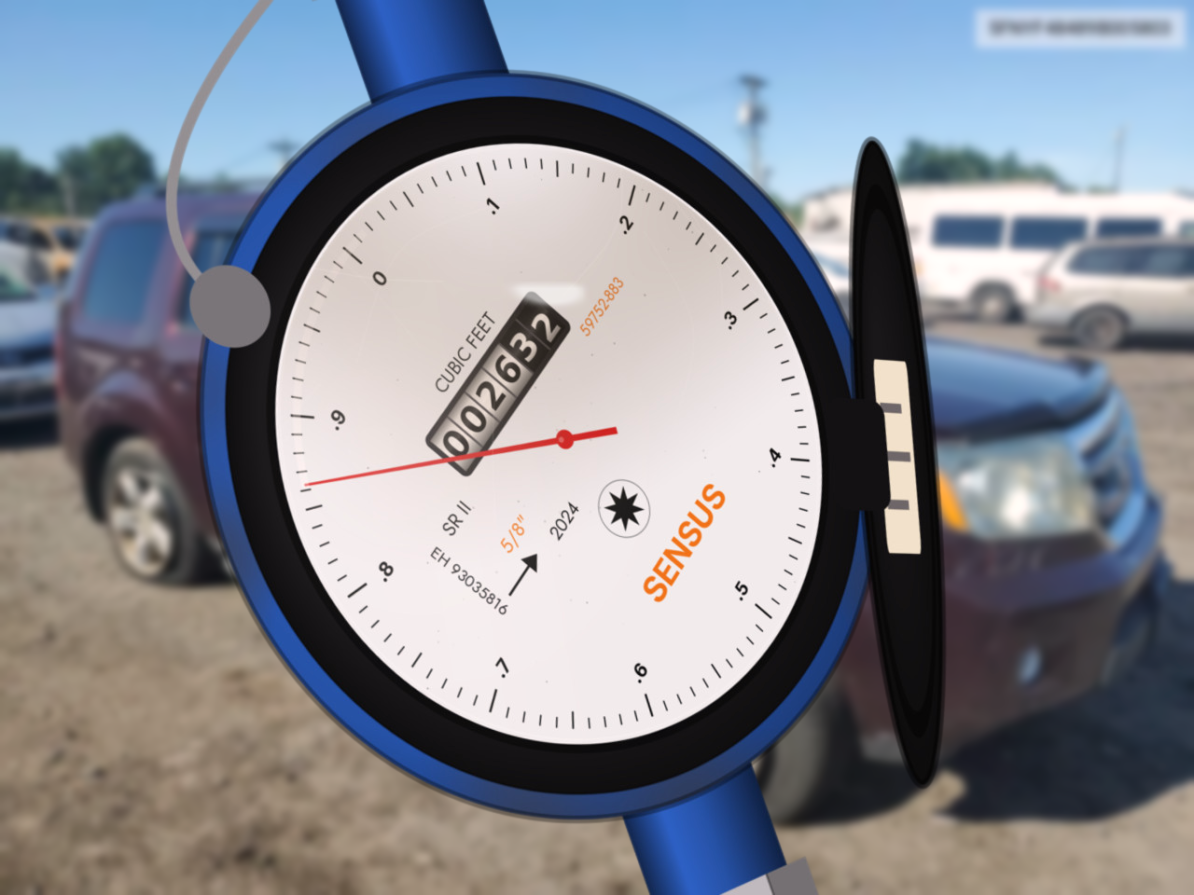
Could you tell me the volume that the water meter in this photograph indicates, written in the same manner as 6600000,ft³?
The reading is 2631.86,ft³
